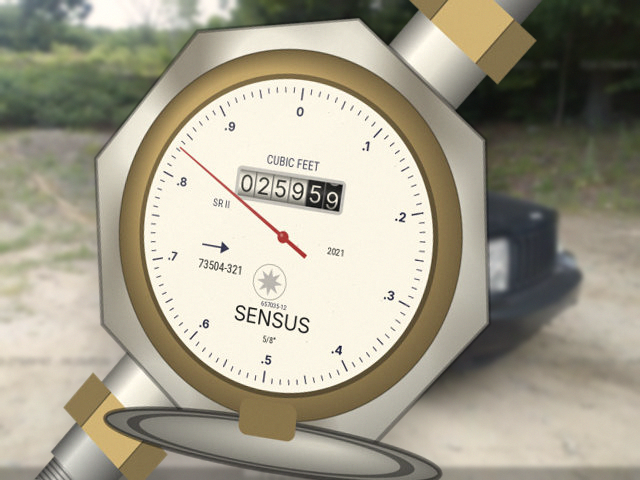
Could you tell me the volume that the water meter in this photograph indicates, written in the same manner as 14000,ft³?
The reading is 25958.83,ft³
